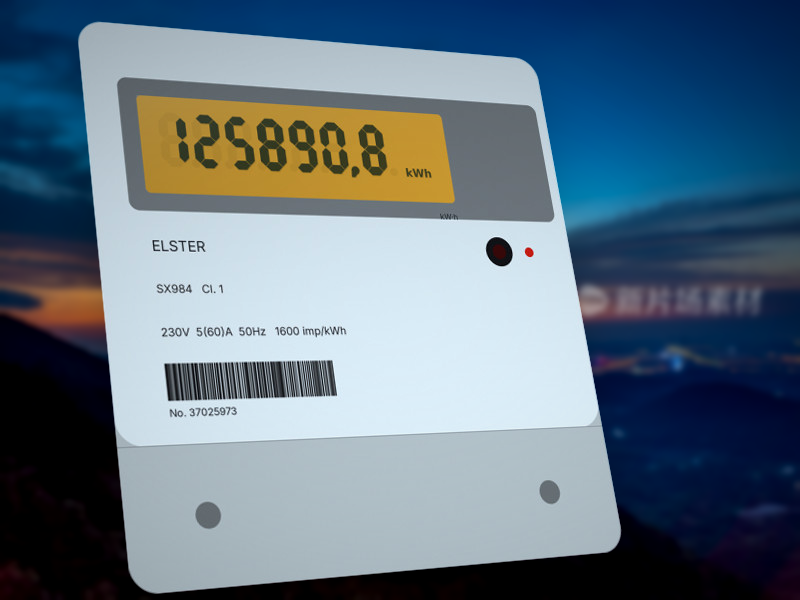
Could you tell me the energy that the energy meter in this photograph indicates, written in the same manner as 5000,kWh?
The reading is 125890.8,kWh
